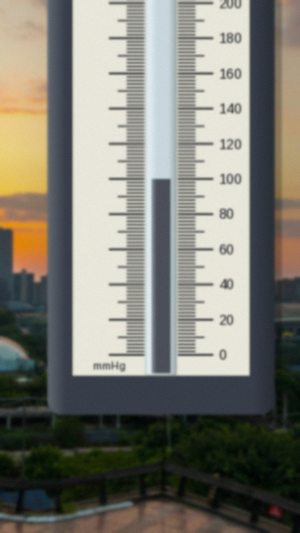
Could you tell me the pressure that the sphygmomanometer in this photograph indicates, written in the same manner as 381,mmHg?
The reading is 100,mmHg
